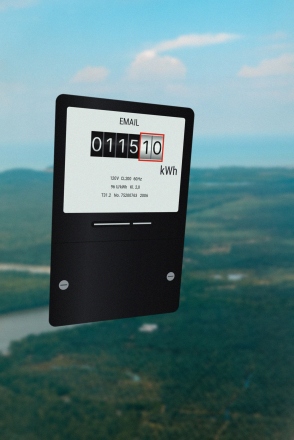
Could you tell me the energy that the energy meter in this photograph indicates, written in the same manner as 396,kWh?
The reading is 115.10,kWh
